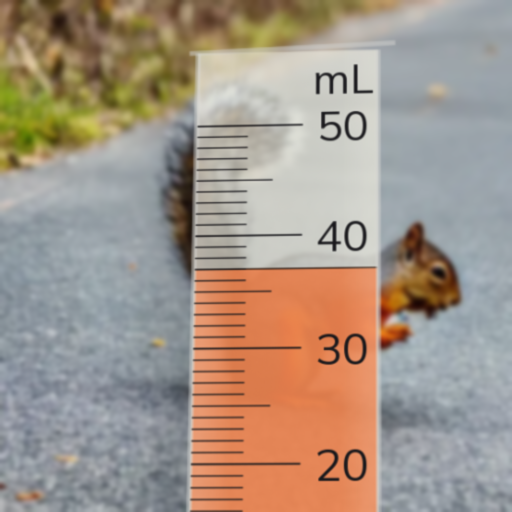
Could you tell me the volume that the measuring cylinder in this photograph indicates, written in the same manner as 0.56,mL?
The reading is 37,mL
